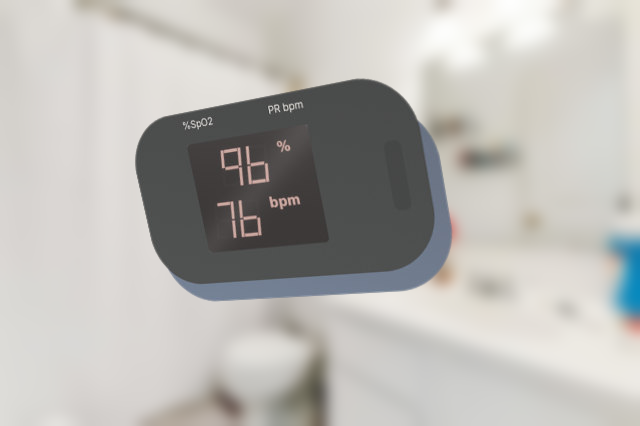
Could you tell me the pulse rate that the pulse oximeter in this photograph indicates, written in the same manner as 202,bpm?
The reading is 76,bpm
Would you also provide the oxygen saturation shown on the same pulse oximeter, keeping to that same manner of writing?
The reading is 96,%
